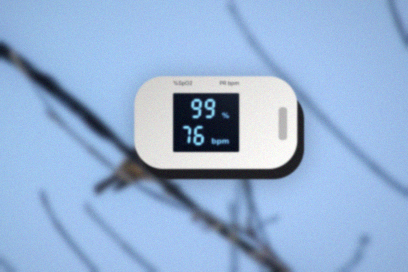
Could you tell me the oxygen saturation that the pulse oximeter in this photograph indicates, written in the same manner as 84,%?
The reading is 99,%
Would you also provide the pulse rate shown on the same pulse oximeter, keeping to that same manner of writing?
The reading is 76,bpm
